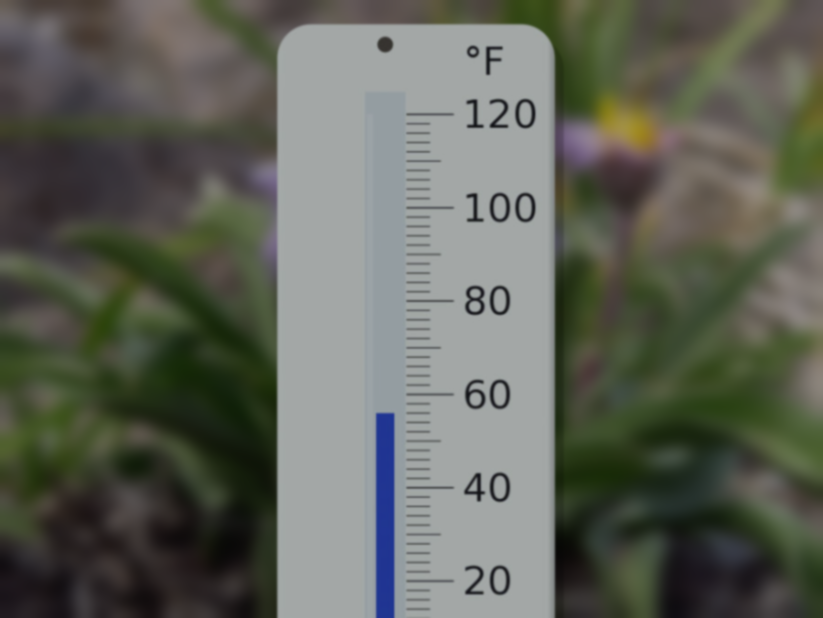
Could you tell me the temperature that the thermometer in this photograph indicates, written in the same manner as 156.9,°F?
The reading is 56,°F
